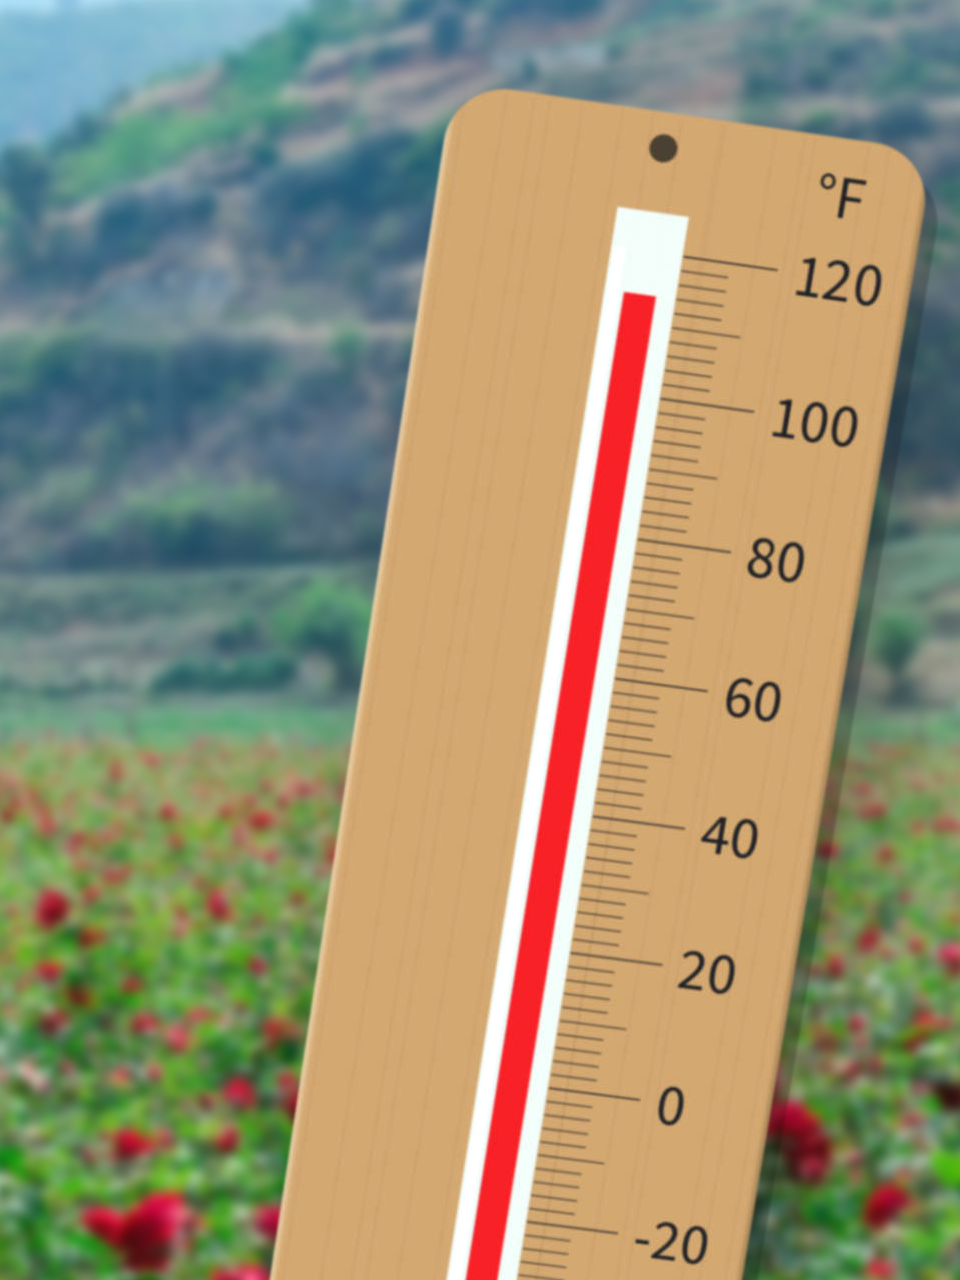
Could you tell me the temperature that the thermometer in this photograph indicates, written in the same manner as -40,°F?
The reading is 114,°F
